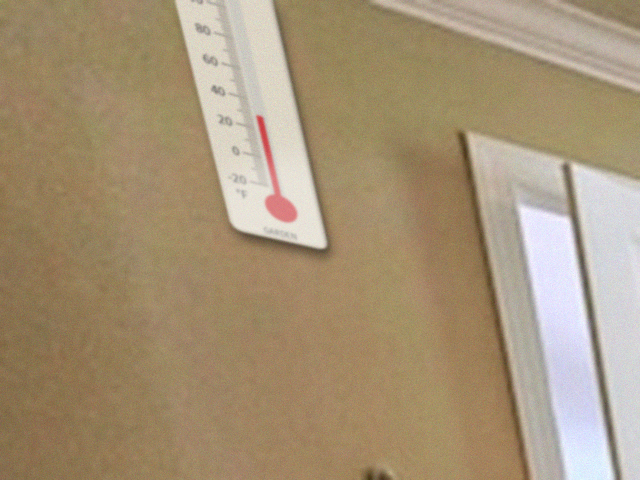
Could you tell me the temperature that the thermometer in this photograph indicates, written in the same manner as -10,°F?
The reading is 30,°F
